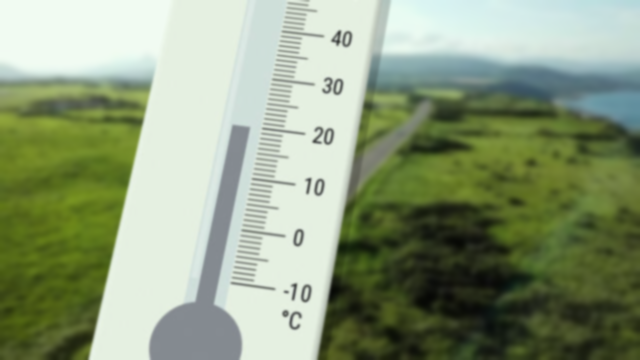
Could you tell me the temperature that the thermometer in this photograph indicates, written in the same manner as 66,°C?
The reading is 20,°C
